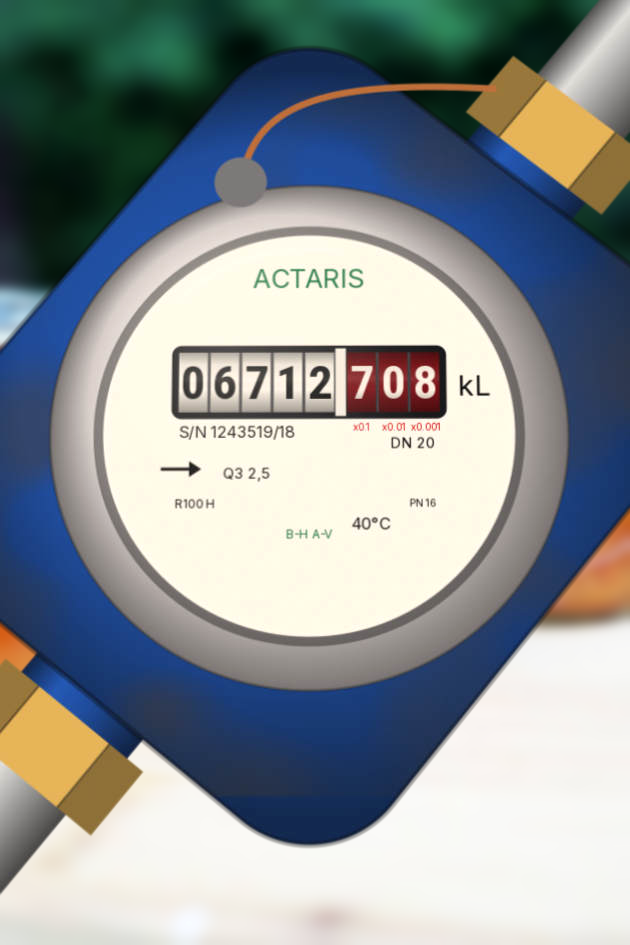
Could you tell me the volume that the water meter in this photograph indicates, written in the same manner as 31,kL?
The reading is 6712.708,kL
